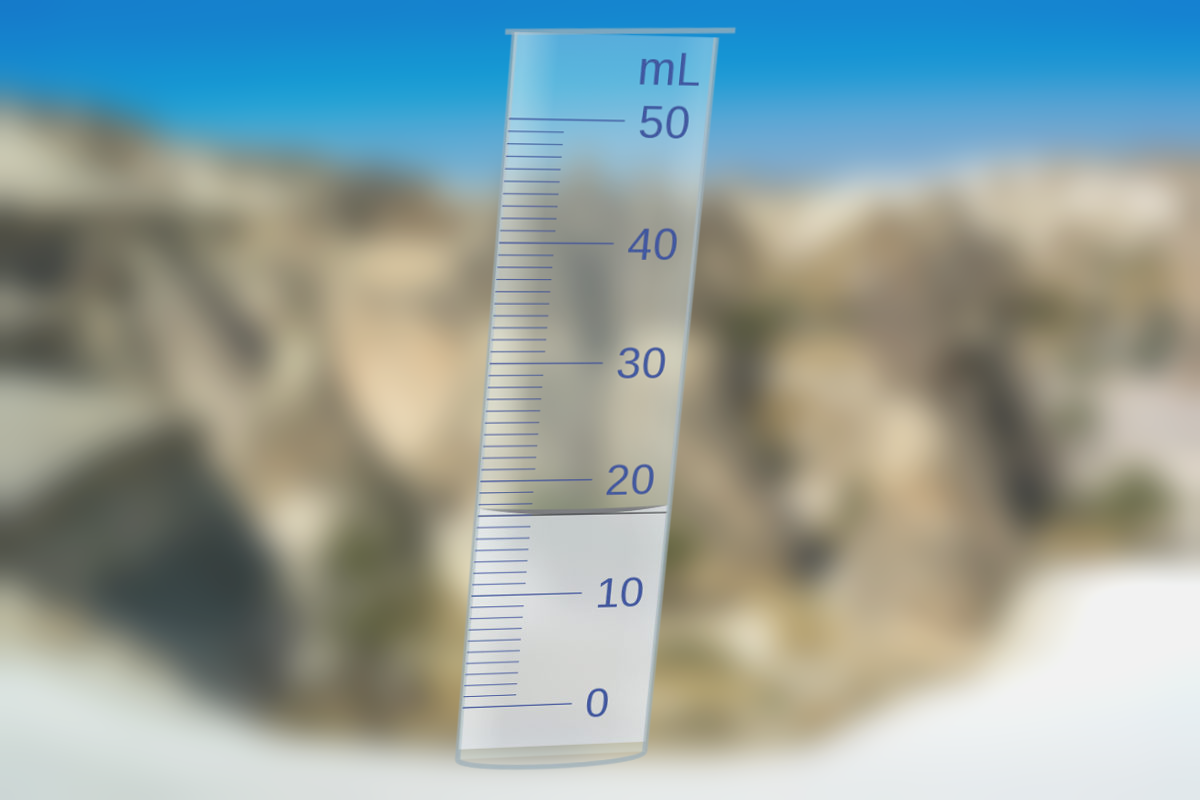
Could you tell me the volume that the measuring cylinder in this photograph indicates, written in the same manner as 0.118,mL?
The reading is 17,mL
